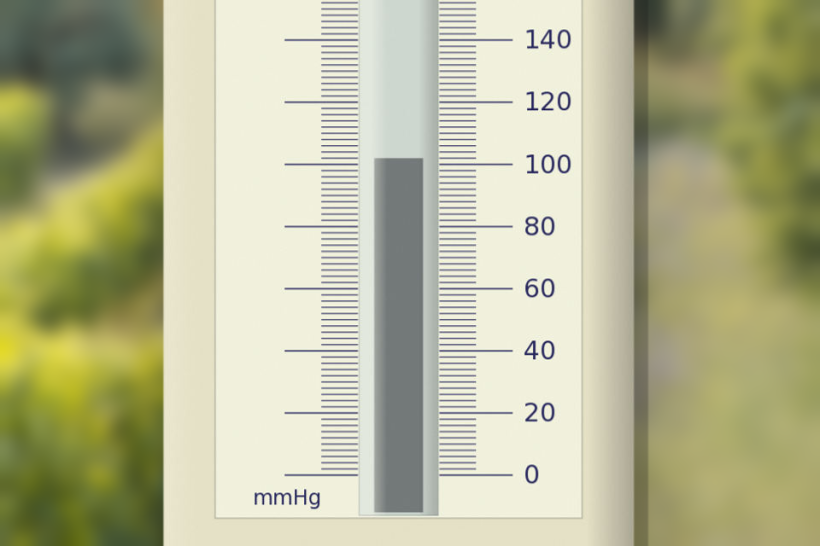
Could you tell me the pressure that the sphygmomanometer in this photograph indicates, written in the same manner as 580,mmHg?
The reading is 102,mmHg
